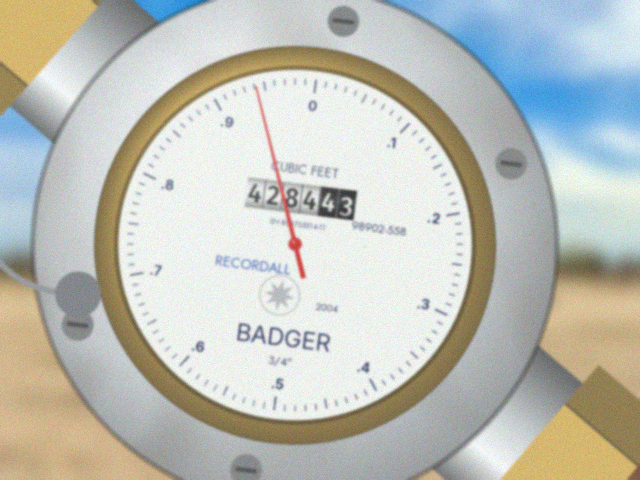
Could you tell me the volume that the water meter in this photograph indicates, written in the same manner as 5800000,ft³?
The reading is 428442.94,ft³
